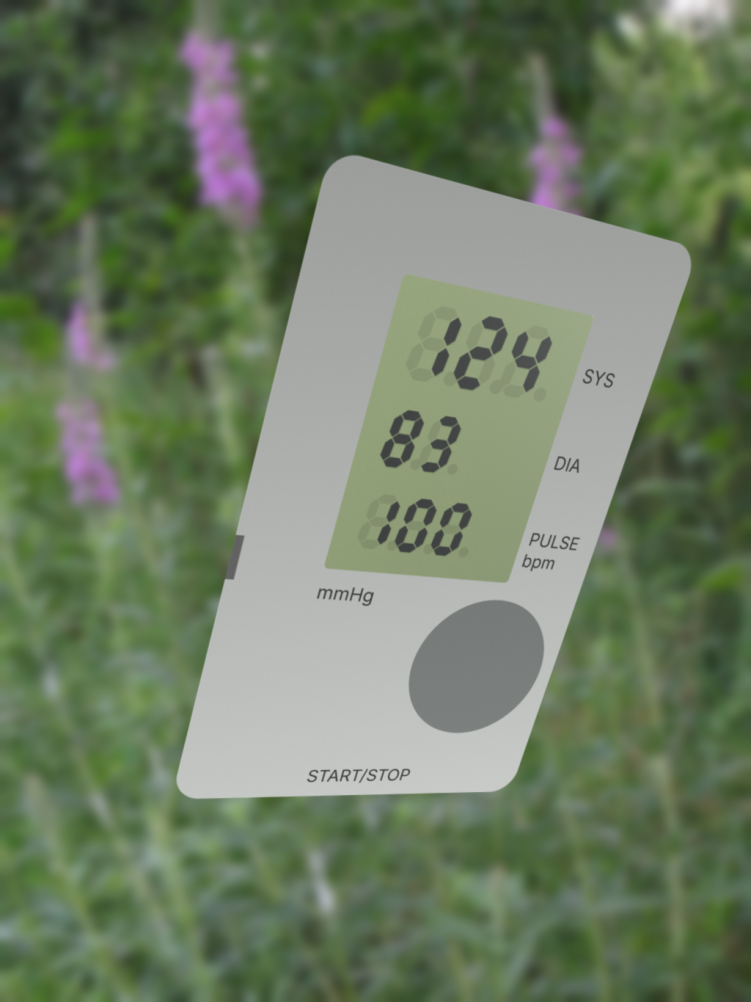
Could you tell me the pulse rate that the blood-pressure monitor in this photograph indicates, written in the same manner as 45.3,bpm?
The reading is 100,bpm
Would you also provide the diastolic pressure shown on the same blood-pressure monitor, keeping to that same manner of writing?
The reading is 83,mmHg
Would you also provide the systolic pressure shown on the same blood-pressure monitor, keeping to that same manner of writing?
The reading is 124,mmHg
